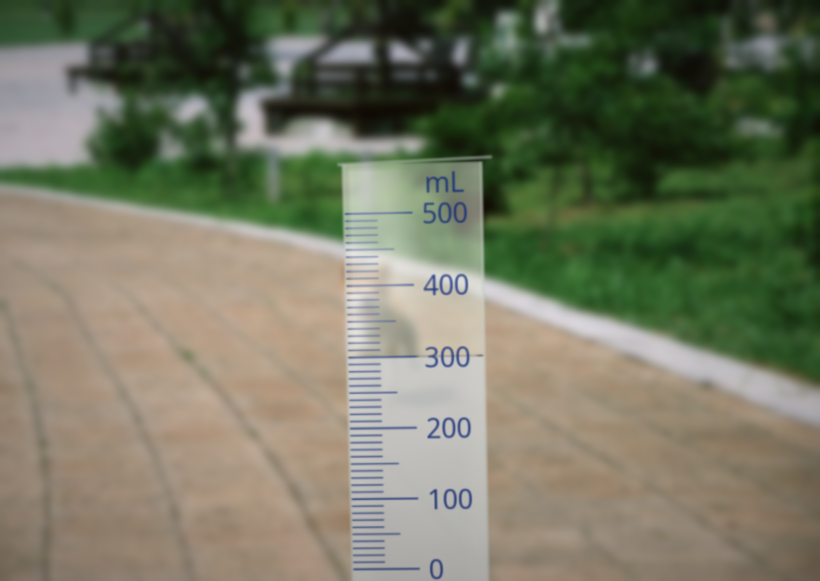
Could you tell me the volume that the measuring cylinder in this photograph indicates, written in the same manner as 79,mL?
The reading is 300,mL
